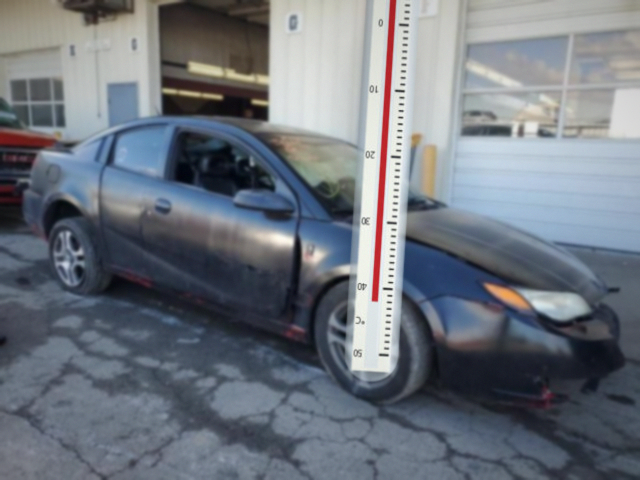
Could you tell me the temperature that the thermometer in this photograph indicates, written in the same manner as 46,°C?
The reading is 42,°C
